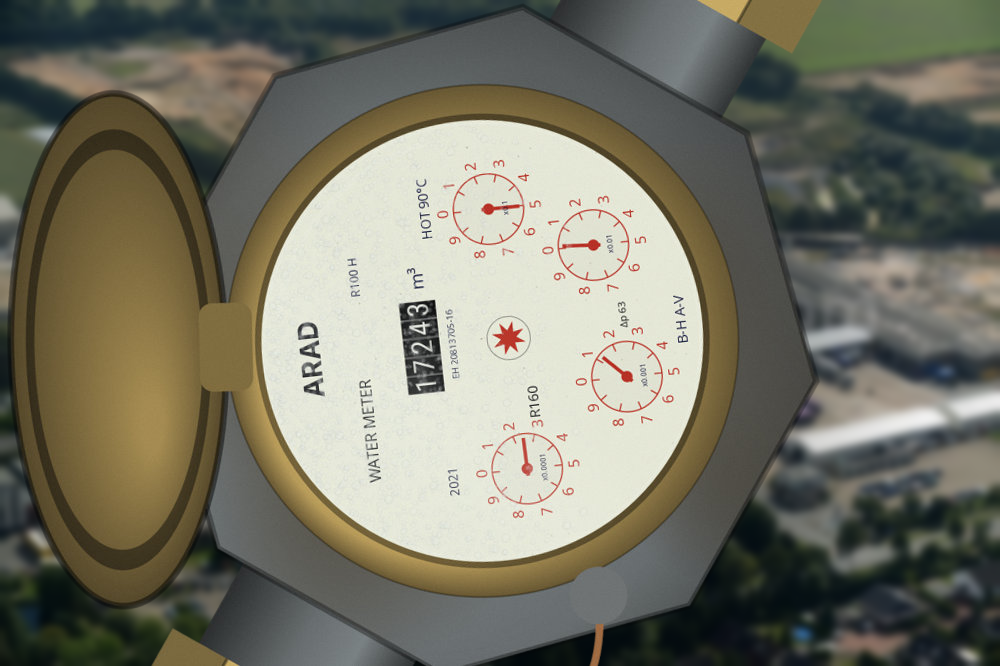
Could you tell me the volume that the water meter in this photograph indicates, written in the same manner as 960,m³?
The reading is 17243.5012,m³
